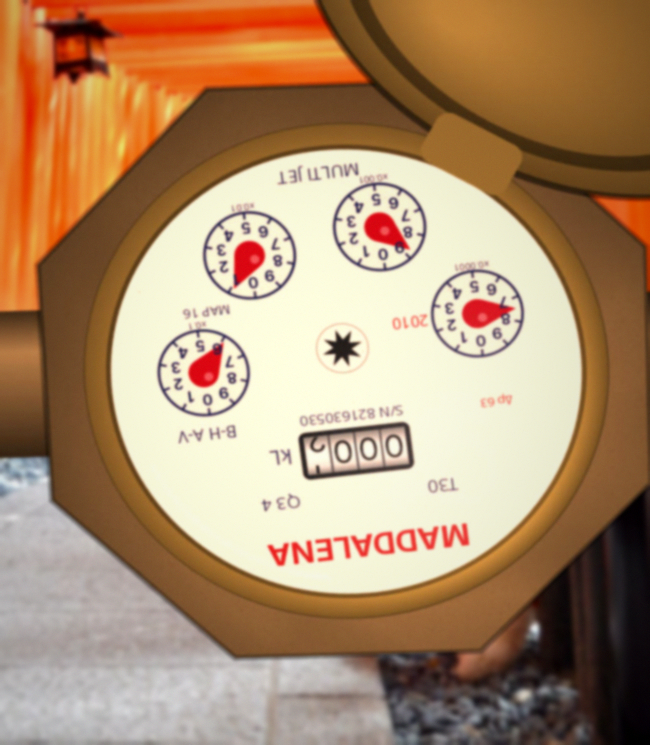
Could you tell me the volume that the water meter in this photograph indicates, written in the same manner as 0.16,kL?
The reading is 1.6087,kL
